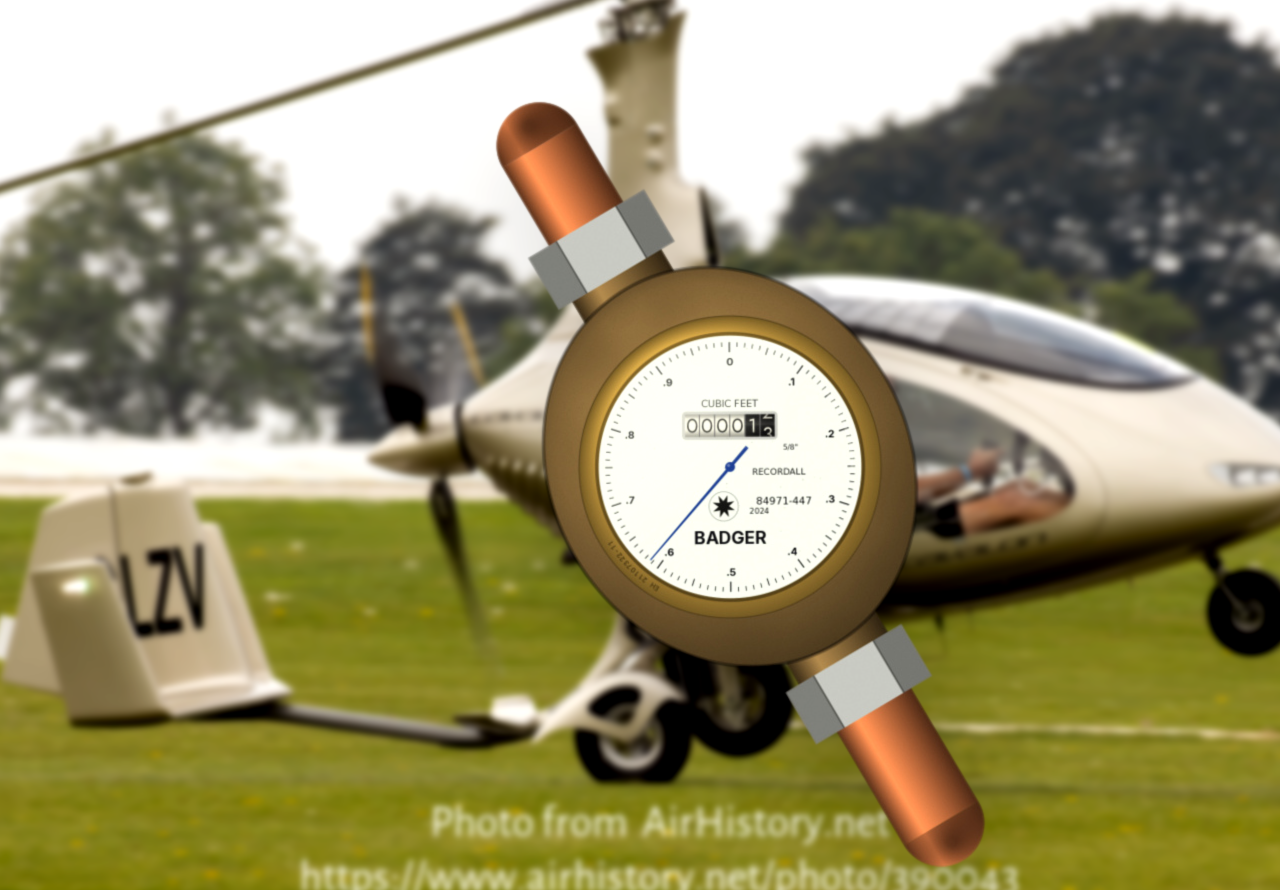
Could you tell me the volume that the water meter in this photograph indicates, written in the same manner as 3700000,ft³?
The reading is 12.61,ft³
